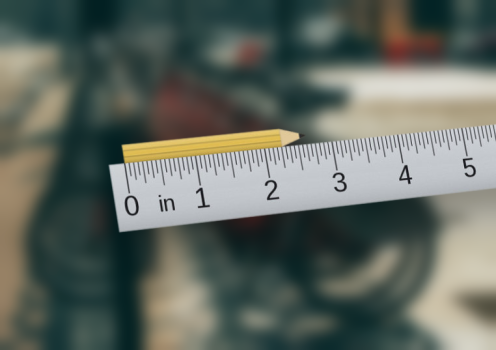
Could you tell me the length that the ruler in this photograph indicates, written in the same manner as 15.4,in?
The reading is 2.625,in
